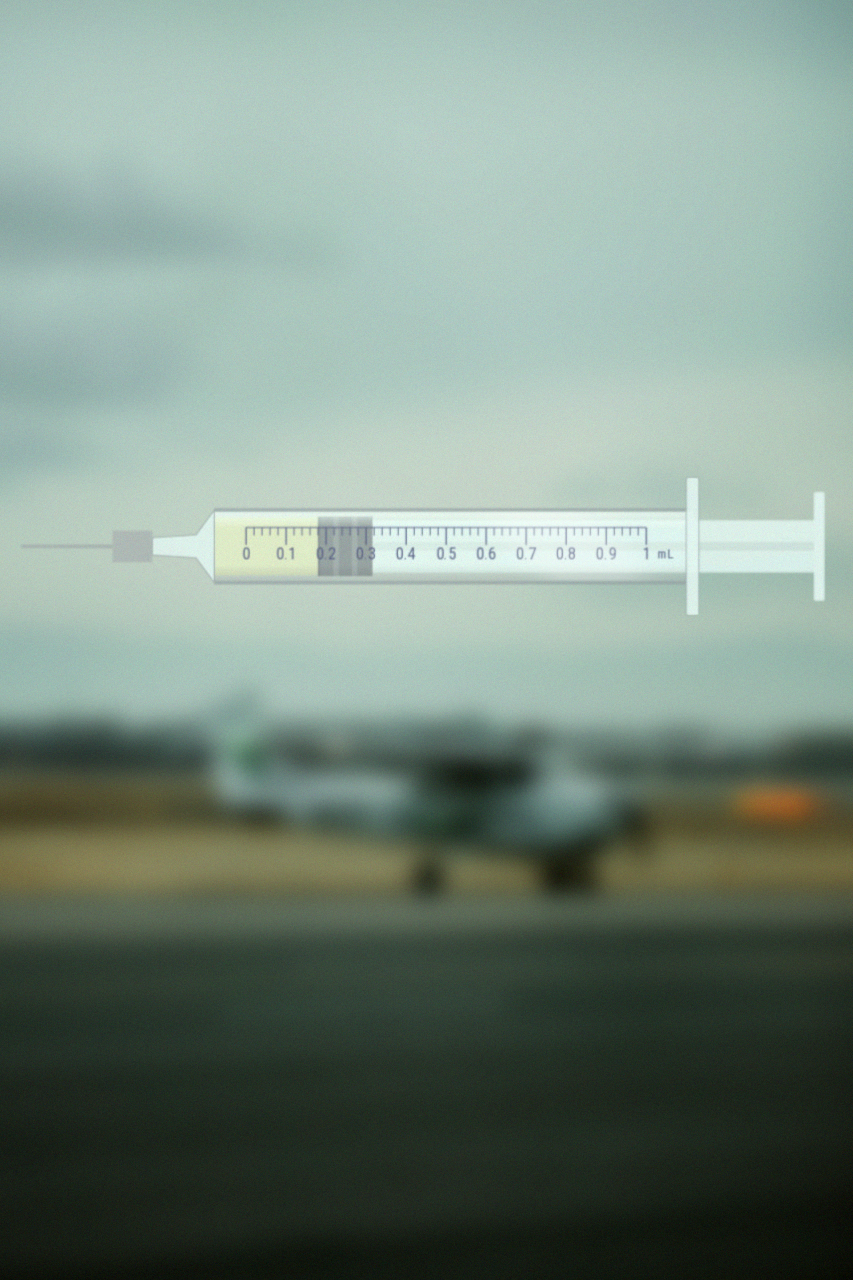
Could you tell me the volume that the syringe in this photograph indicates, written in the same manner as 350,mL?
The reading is 0.18,mL
